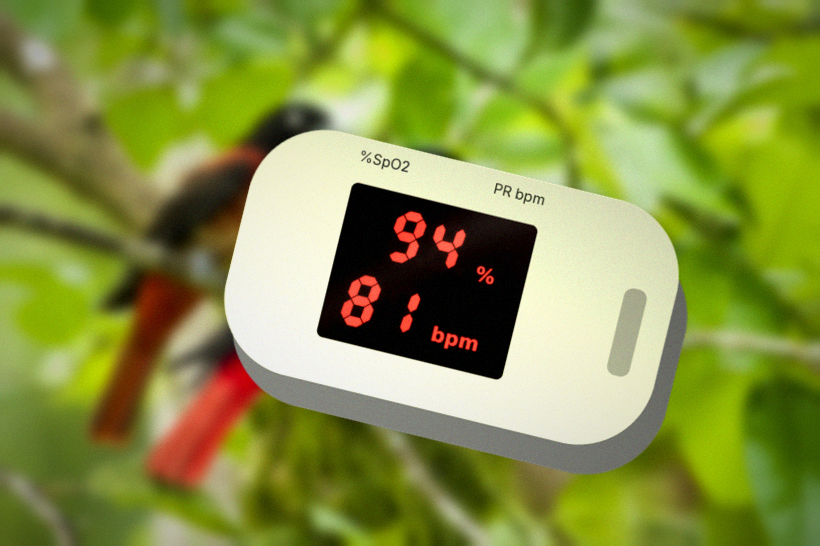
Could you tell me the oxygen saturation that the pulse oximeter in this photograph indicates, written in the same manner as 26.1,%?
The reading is 94,%
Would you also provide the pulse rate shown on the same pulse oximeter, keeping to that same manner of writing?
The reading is 81,bpm
